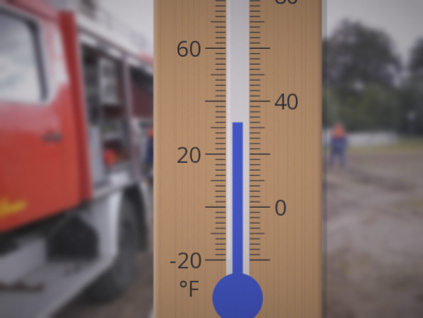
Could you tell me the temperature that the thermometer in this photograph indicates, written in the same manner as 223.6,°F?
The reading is 32,°F
